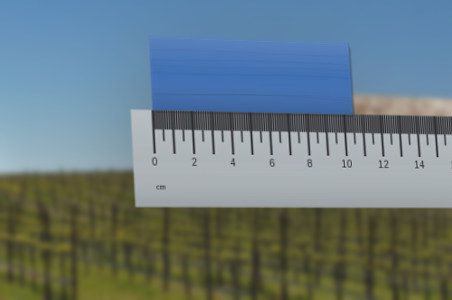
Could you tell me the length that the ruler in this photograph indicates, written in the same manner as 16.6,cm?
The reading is 10.5,cm
